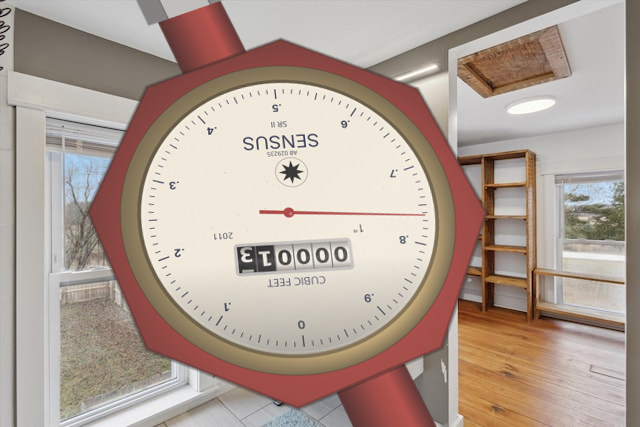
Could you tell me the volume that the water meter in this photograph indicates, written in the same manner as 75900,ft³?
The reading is 12.76,ft³
